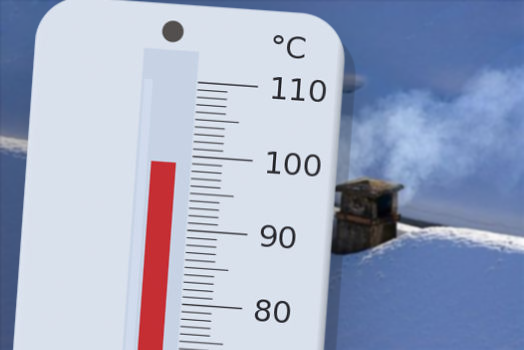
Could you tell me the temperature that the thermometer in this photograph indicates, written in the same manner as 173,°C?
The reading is 99,°C
